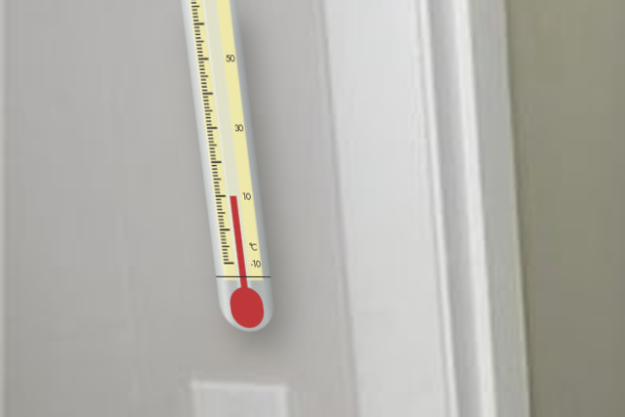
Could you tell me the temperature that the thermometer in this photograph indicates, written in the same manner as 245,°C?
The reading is 10,°C
